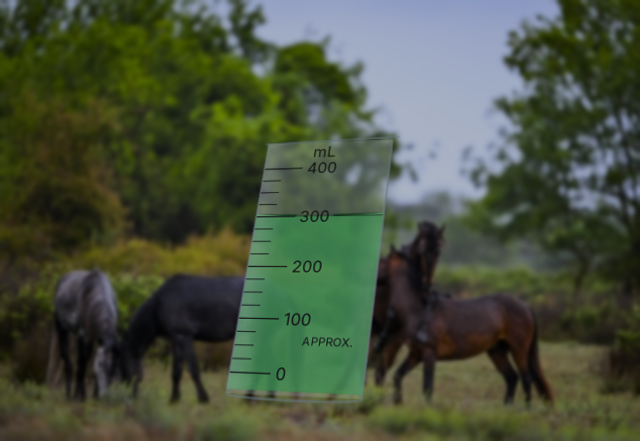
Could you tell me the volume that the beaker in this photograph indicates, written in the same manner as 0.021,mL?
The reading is 300,mL
